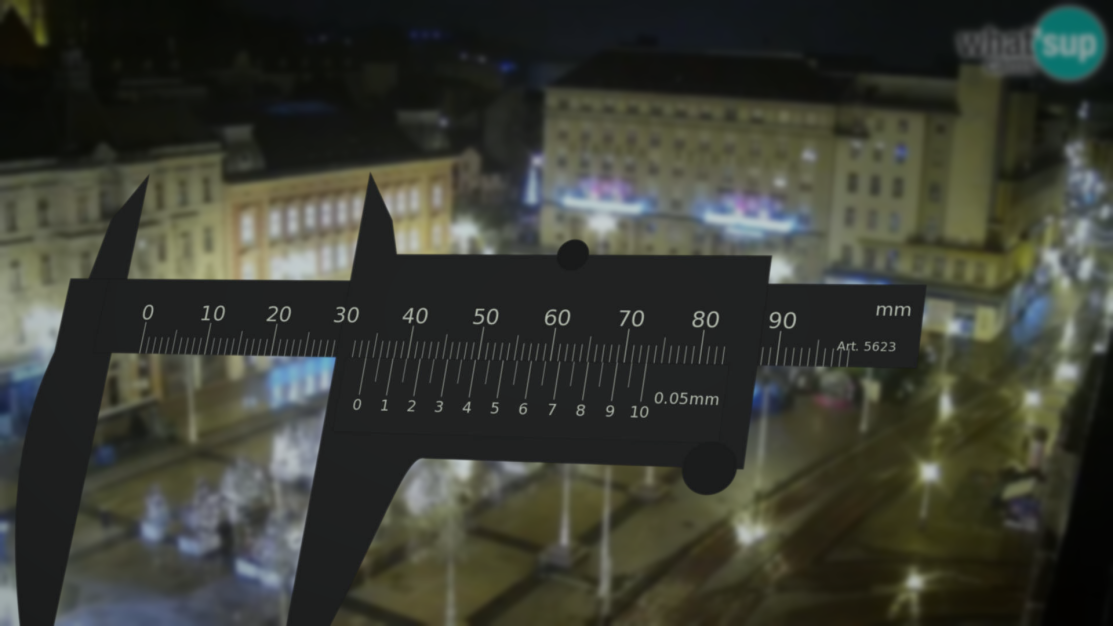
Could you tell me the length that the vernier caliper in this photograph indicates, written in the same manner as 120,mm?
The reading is 34.0,mm
